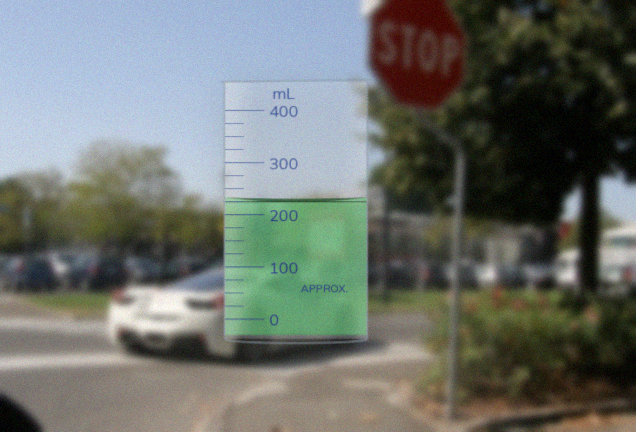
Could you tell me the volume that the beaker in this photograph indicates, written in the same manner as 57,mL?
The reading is 225,mL
